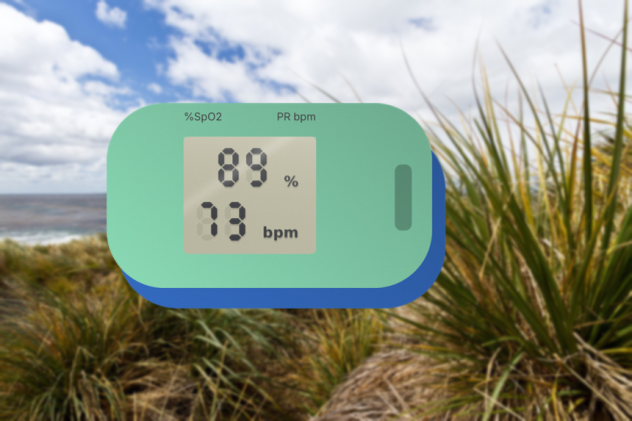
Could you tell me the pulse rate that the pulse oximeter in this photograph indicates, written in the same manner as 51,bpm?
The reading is 73,bpm
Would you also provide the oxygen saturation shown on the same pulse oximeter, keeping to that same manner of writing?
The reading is 89,%
